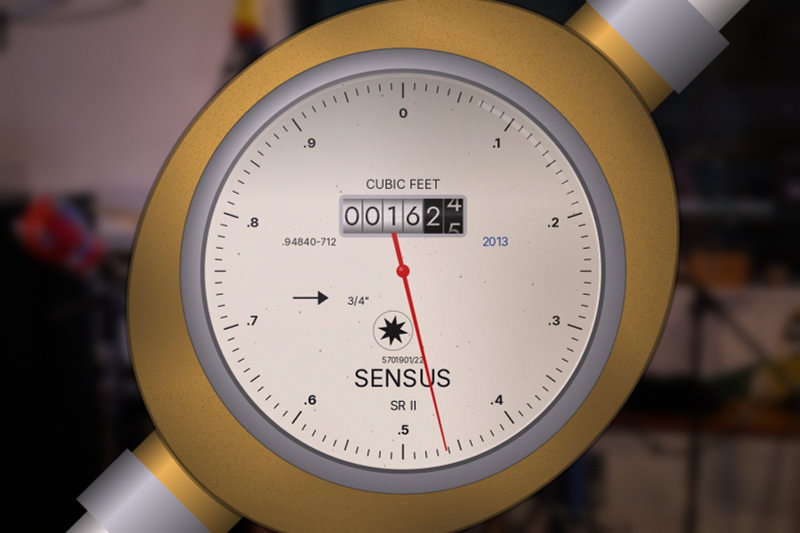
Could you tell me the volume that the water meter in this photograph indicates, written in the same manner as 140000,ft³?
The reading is 1624.46,ft³
